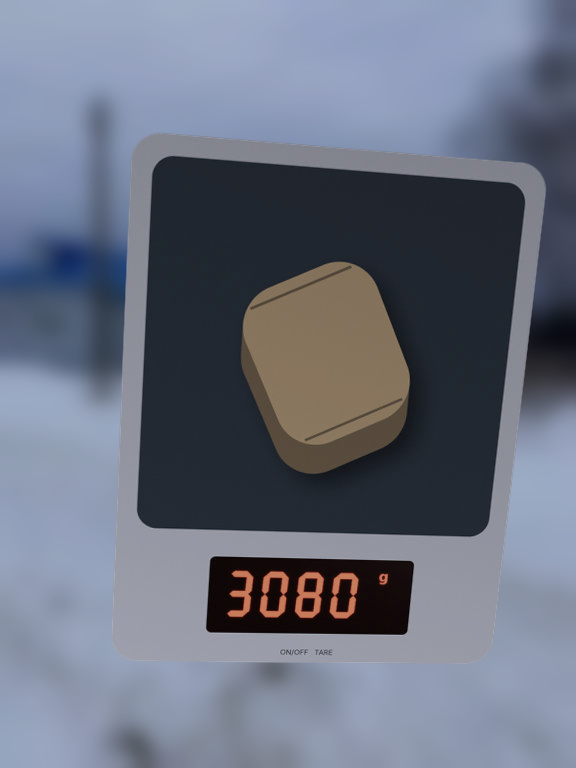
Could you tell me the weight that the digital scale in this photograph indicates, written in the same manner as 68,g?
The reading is 3080,g
